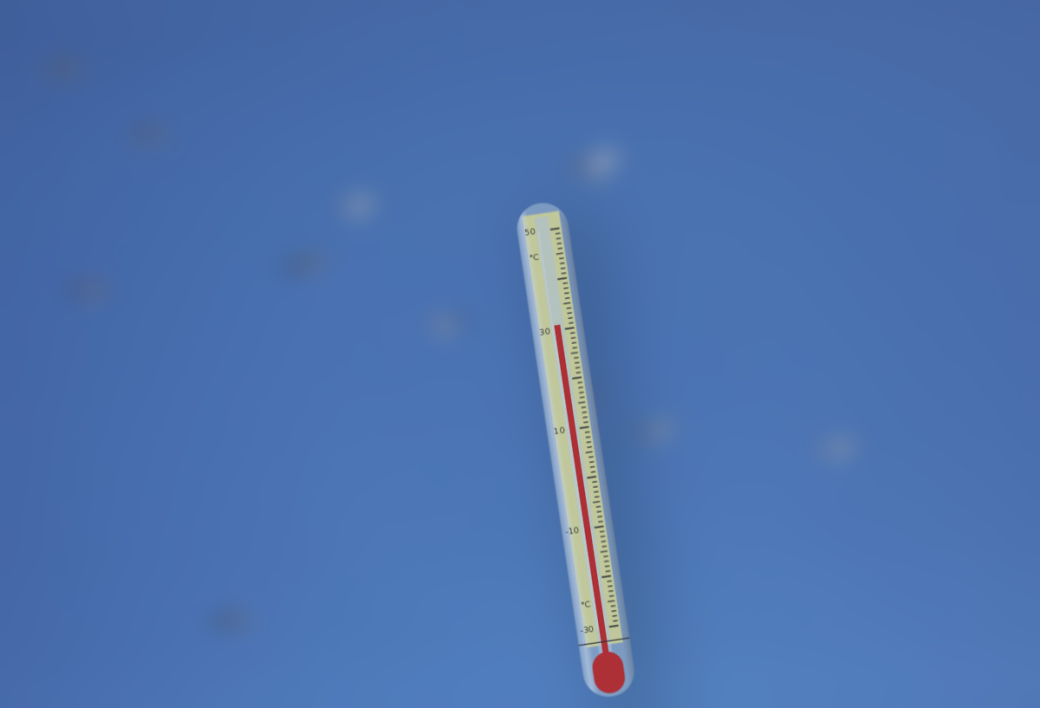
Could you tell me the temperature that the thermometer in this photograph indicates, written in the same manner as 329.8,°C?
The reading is 31,°C
